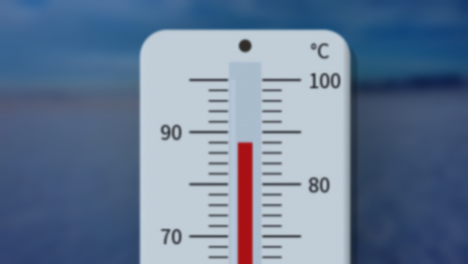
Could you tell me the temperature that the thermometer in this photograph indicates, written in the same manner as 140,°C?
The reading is 88,°C
